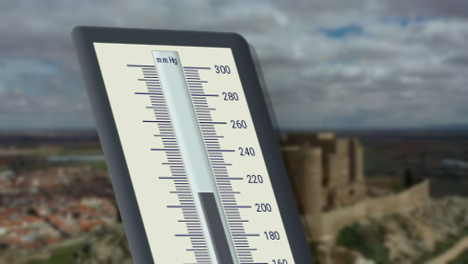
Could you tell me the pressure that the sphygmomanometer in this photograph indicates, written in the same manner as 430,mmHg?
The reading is 210,mmHg
